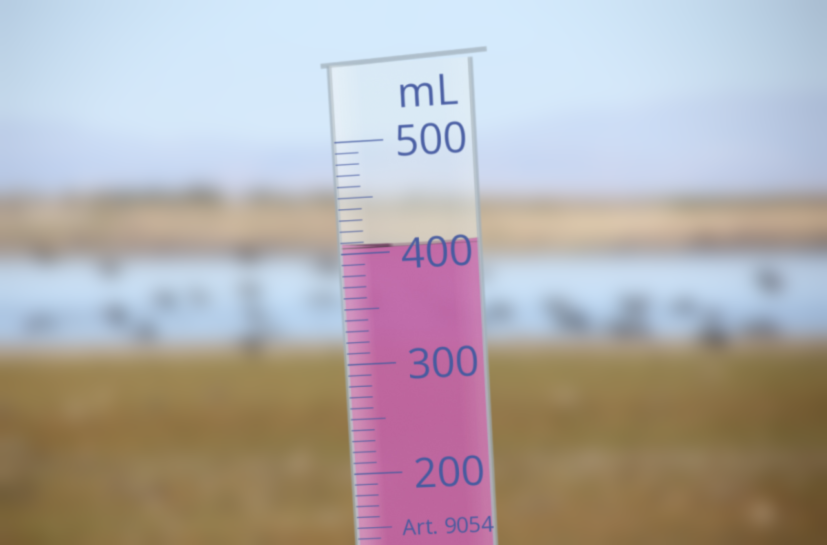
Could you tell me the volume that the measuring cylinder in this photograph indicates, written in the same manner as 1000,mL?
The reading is 405,mL
